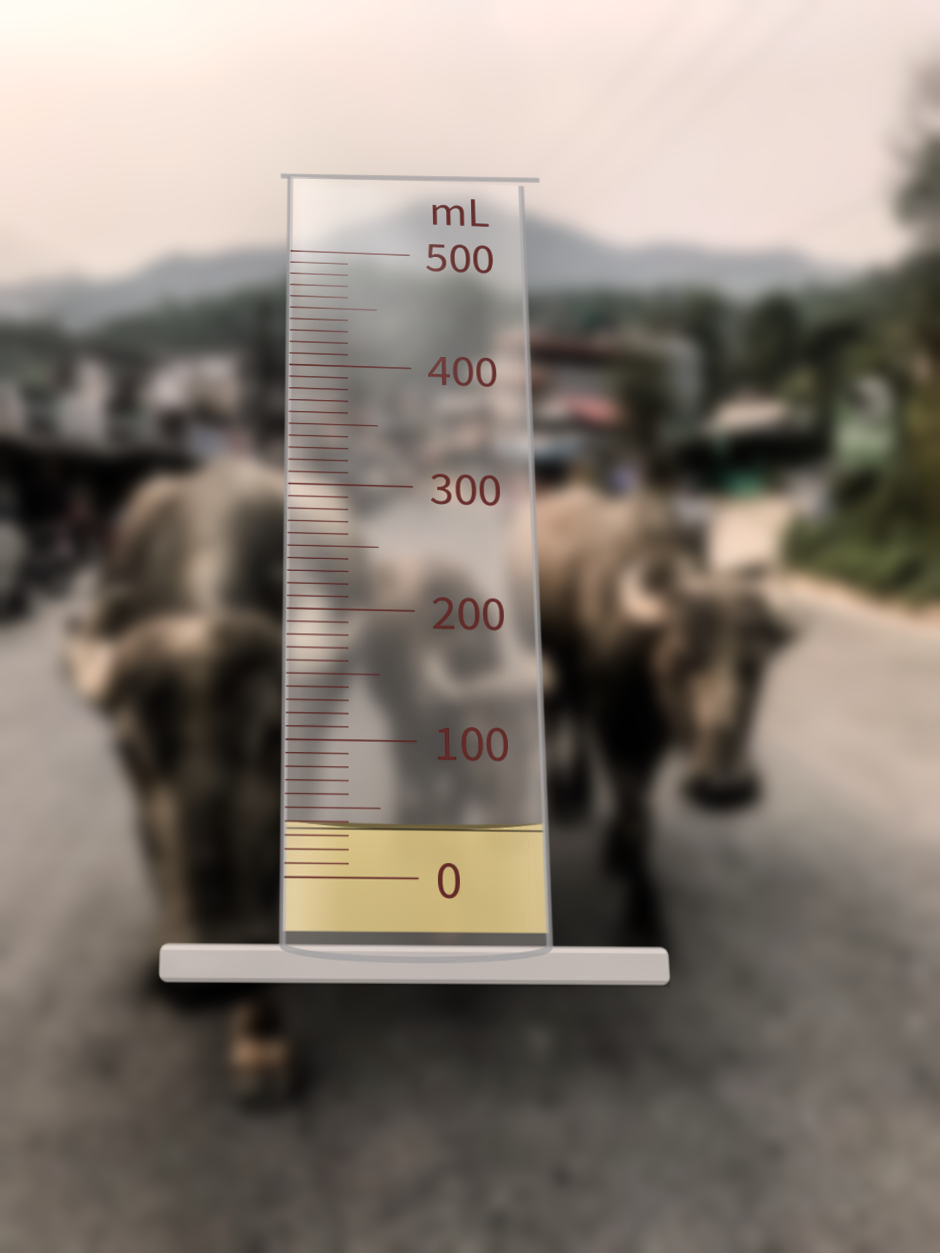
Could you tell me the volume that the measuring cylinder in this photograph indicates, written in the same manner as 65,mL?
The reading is 35,mL
